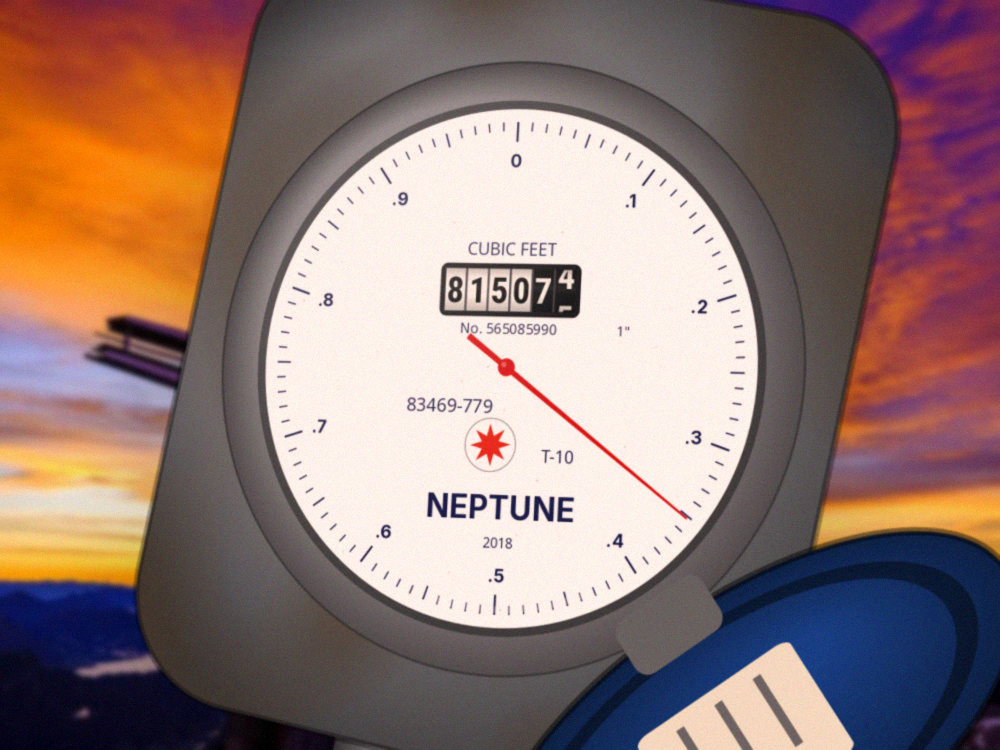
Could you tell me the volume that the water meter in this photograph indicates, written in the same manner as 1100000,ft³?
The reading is 815074.35,ft³
